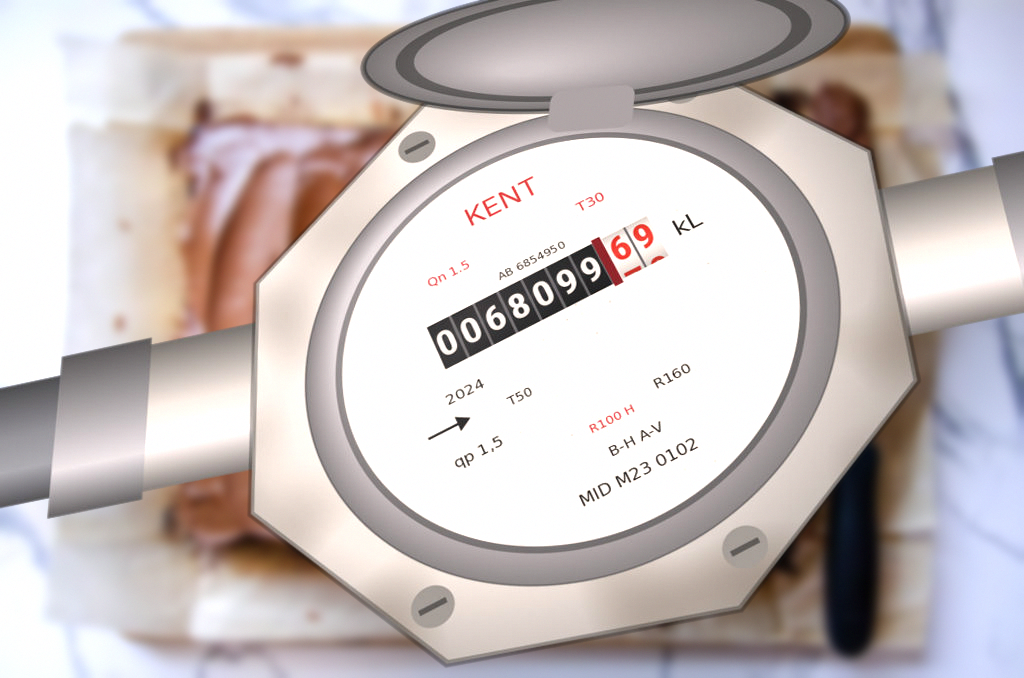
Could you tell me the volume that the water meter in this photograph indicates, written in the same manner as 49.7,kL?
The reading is 68099.69,kL
